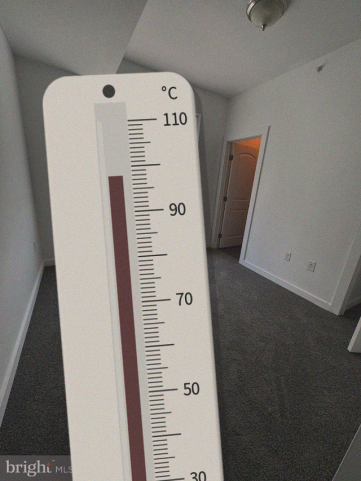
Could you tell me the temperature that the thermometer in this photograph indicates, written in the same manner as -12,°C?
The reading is 98,°C
